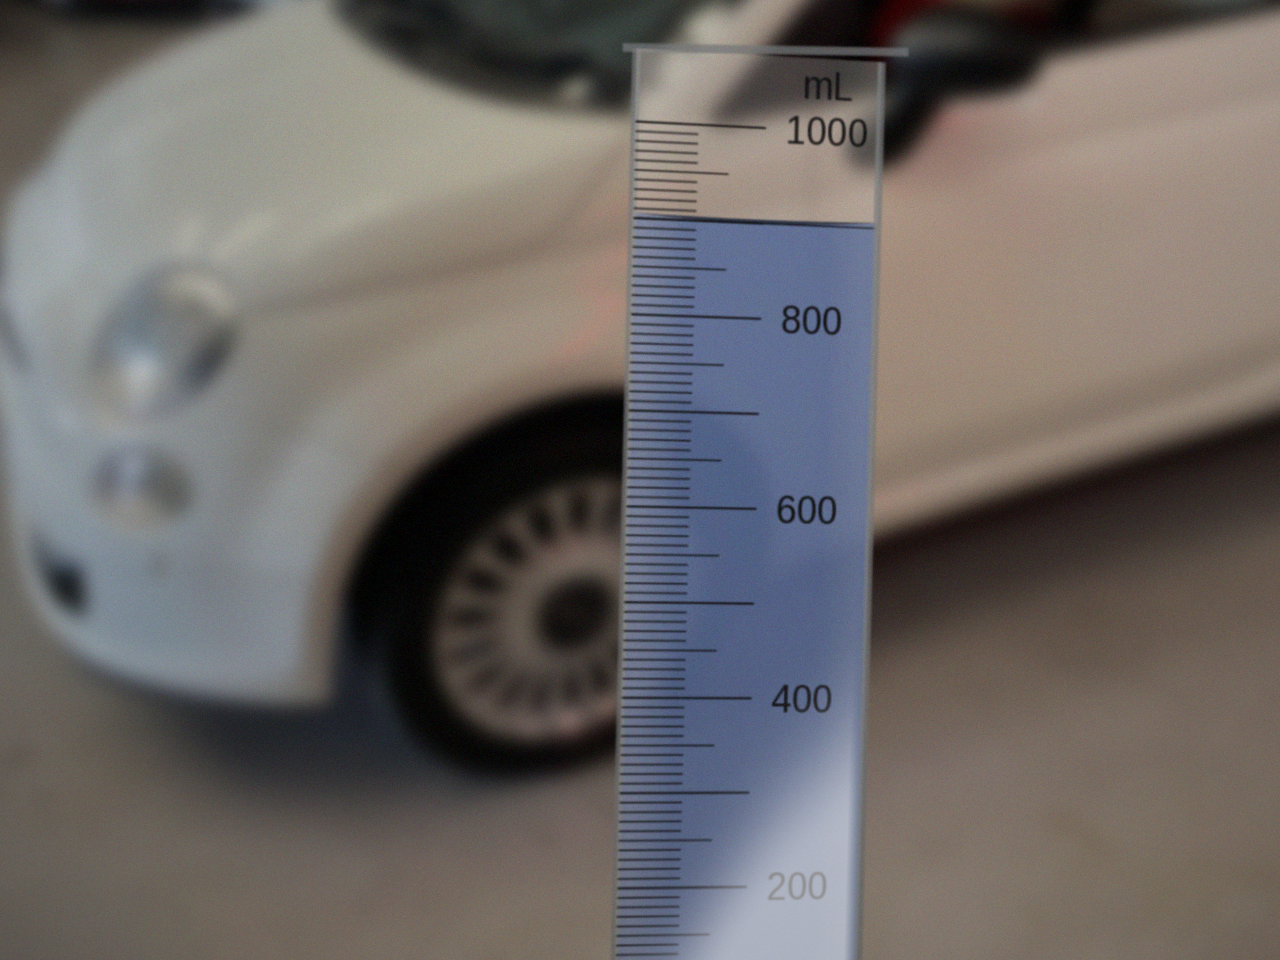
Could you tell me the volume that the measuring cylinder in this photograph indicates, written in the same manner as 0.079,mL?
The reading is 900,mL
